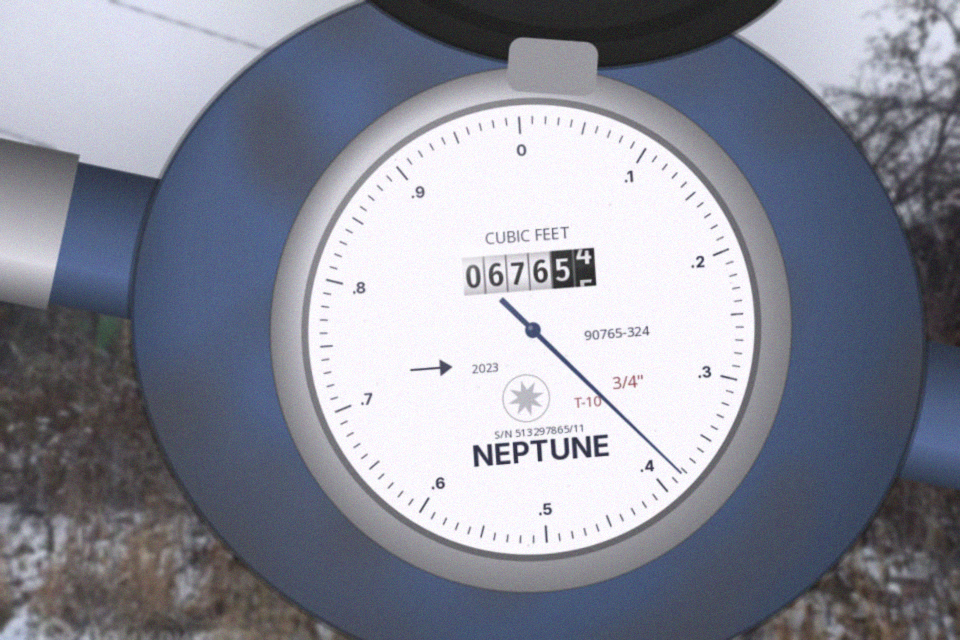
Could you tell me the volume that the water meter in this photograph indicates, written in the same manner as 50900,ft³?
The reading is 67654.38,ft³
